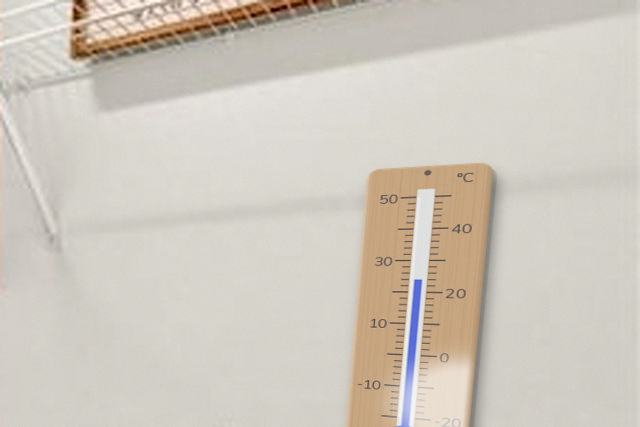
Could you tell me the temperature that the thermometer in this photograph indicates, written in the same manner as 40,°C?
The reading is 24,°C
